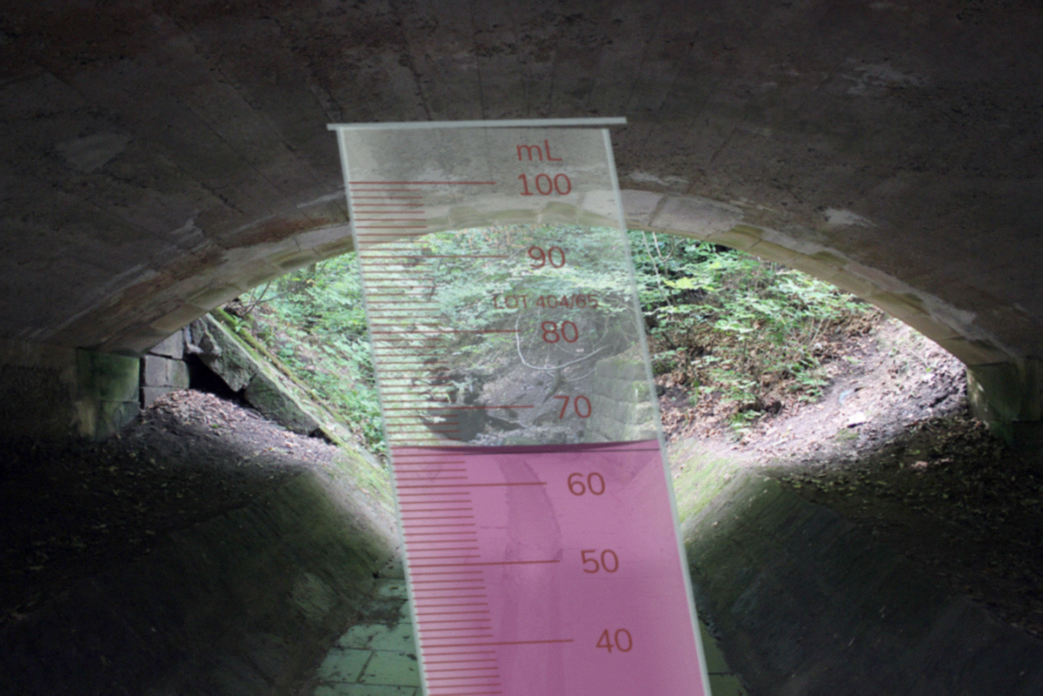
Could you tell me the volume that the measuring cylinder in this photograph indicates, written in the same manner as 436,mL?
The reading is 64,mL
